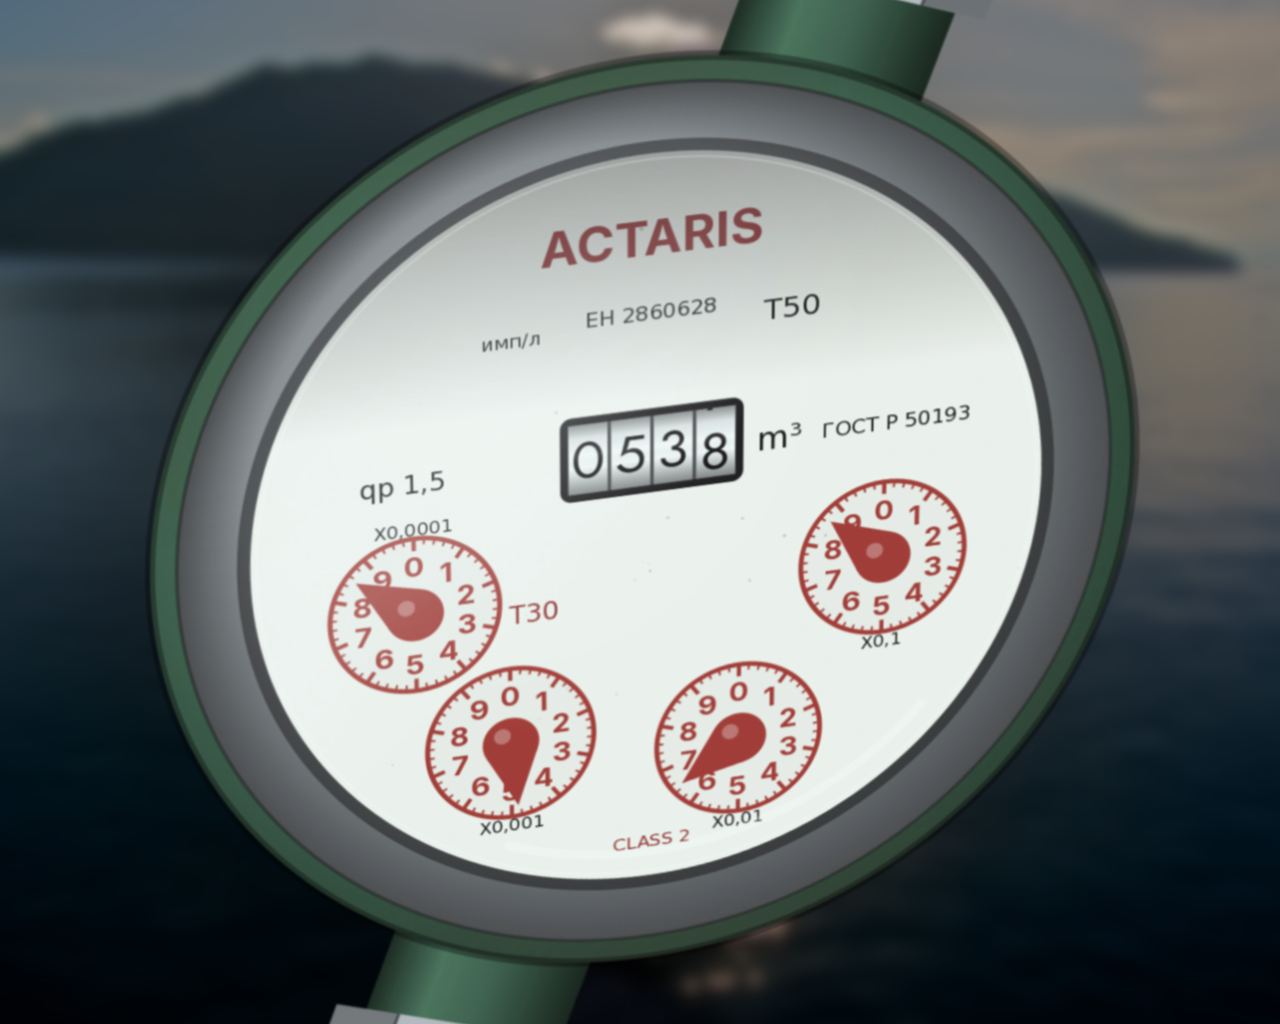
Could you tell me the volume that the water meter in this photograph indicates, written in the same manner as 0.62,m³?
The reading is 537.8648,m³
